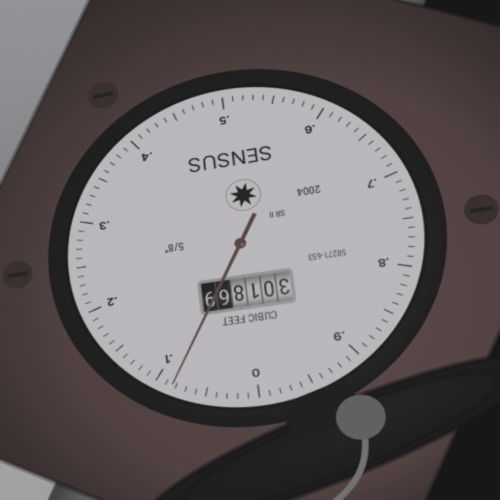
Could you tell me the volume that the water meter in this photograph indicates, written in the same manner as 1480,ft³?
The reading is 301869.08,ft³
